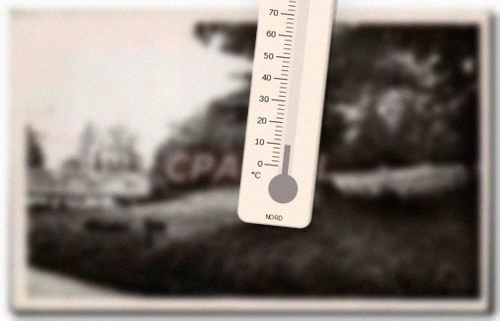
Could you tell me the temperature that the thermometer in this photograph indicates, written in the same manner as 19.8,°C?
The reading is 10,°C
